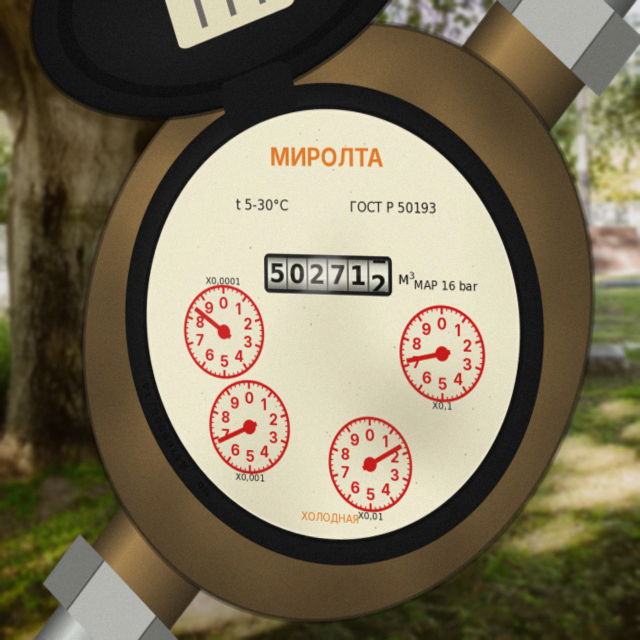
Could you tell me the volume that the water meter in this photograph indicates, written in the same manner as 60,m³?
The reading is 502711.7168,m³
